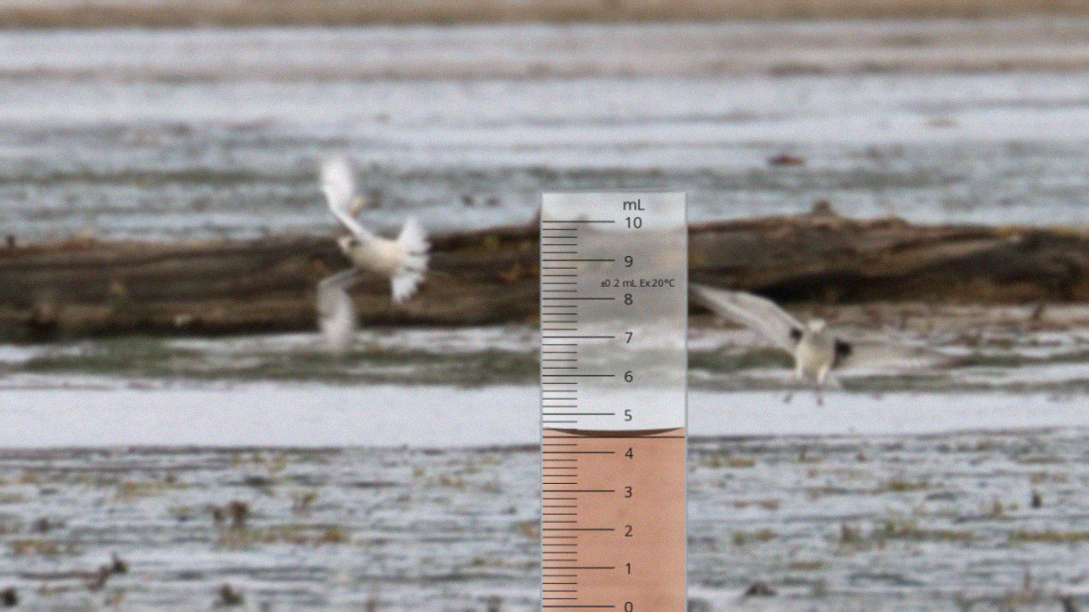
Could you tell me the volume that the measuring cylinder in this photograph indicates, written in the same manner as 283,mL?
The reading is 4.4,mL
